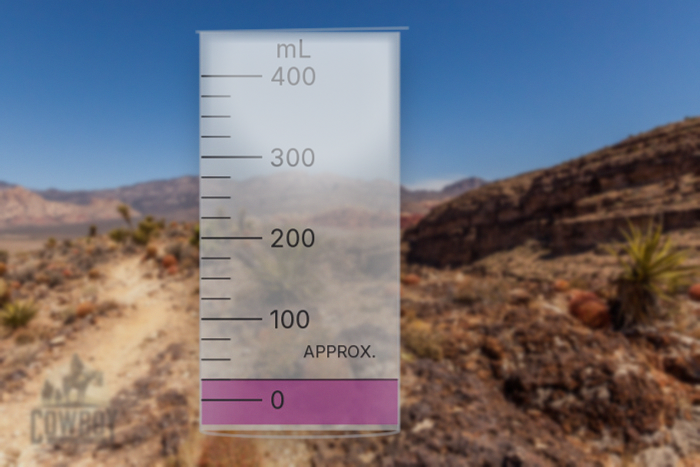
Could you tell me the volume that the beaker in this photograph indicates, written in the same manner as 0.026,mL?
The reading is 25,mL
